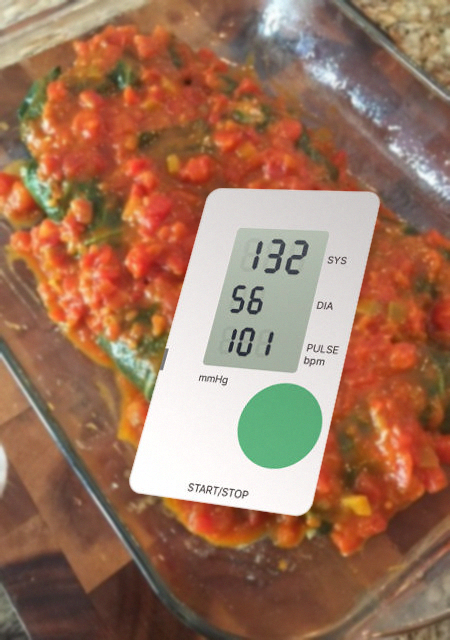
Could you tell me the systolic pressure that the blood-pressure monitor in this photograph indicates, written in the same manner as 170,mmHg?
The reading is 132,mmHg
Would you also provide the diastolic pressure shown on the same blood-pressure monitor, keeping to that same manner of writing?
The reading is 56,mmHg
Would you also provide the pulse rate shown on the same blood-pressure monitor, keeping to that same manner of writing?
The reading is 101,bpm
